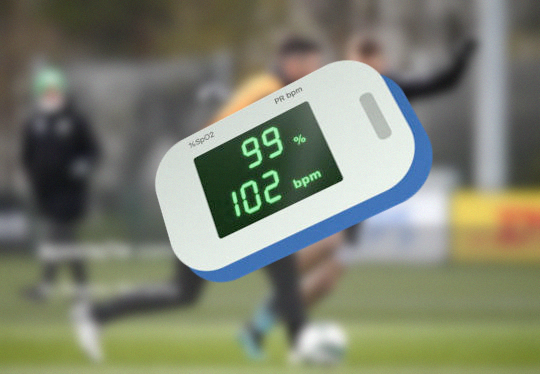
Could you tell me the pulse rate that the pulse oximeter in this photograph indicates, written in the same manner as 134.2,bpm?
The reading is 102,bpm
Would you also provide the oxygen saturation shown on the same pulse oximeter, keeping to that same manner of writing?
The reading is 99,%
